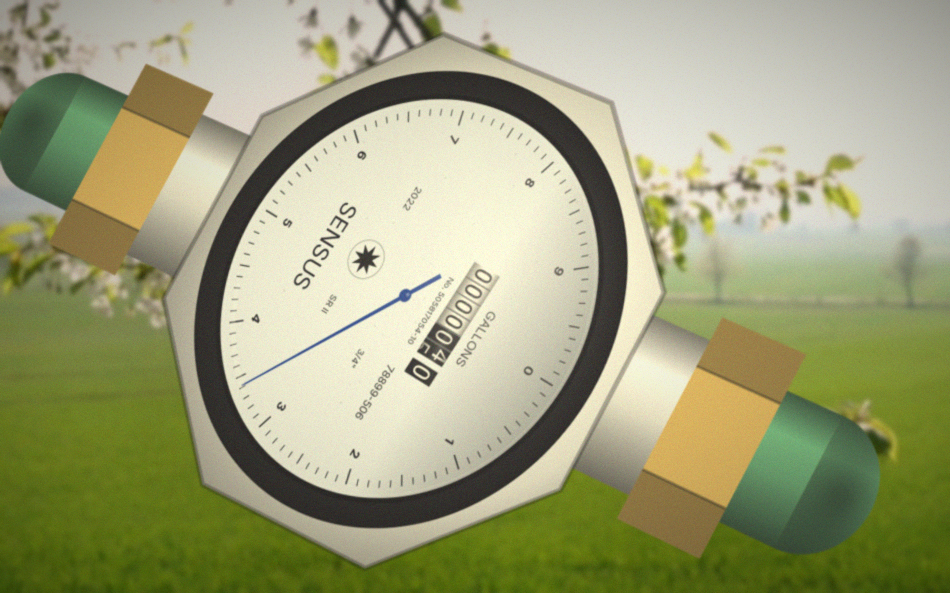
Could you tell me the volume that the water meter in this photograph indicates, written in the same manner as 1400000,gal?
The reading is 43.4,gal
